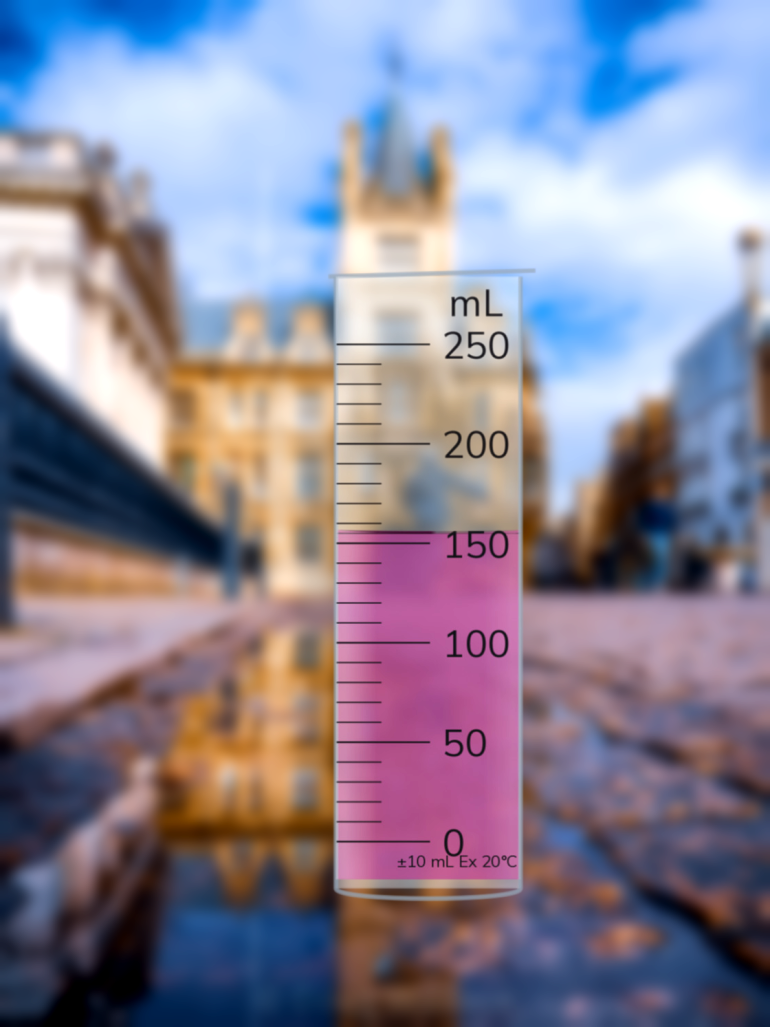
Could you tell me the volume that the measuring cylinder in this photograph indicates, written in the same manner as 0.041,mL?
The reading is 155,mL
